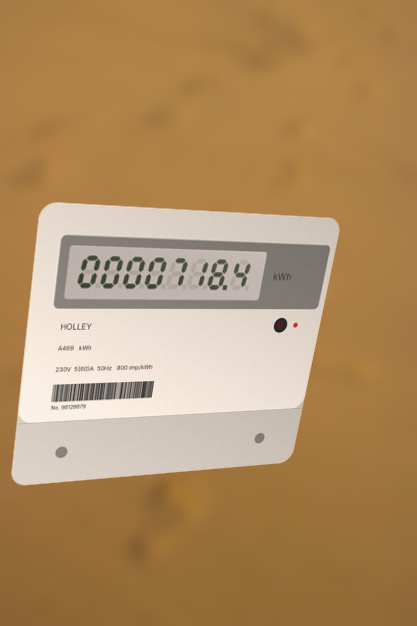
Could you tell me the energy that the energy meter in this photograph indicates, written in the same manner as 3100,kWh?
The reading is 718.4,kWh
